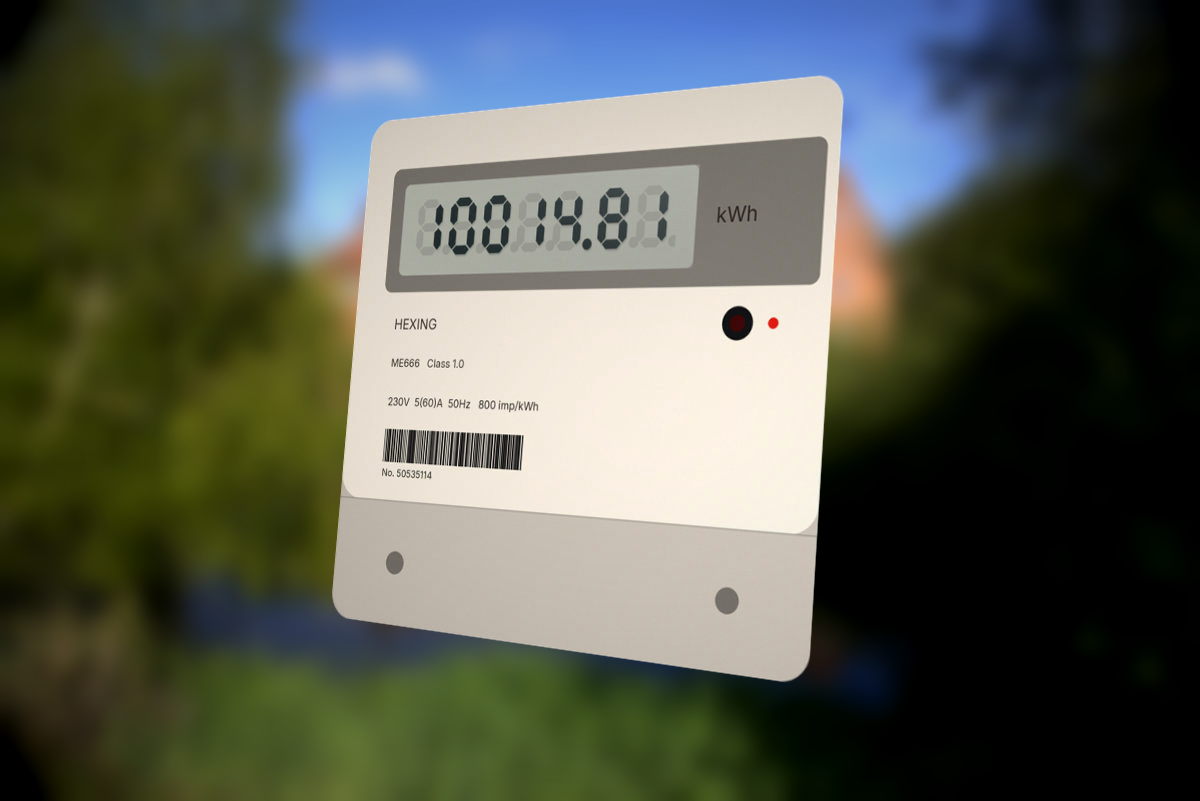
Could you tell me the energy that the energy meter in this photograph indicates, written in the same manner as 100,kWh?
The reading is 10014.81,kWh
